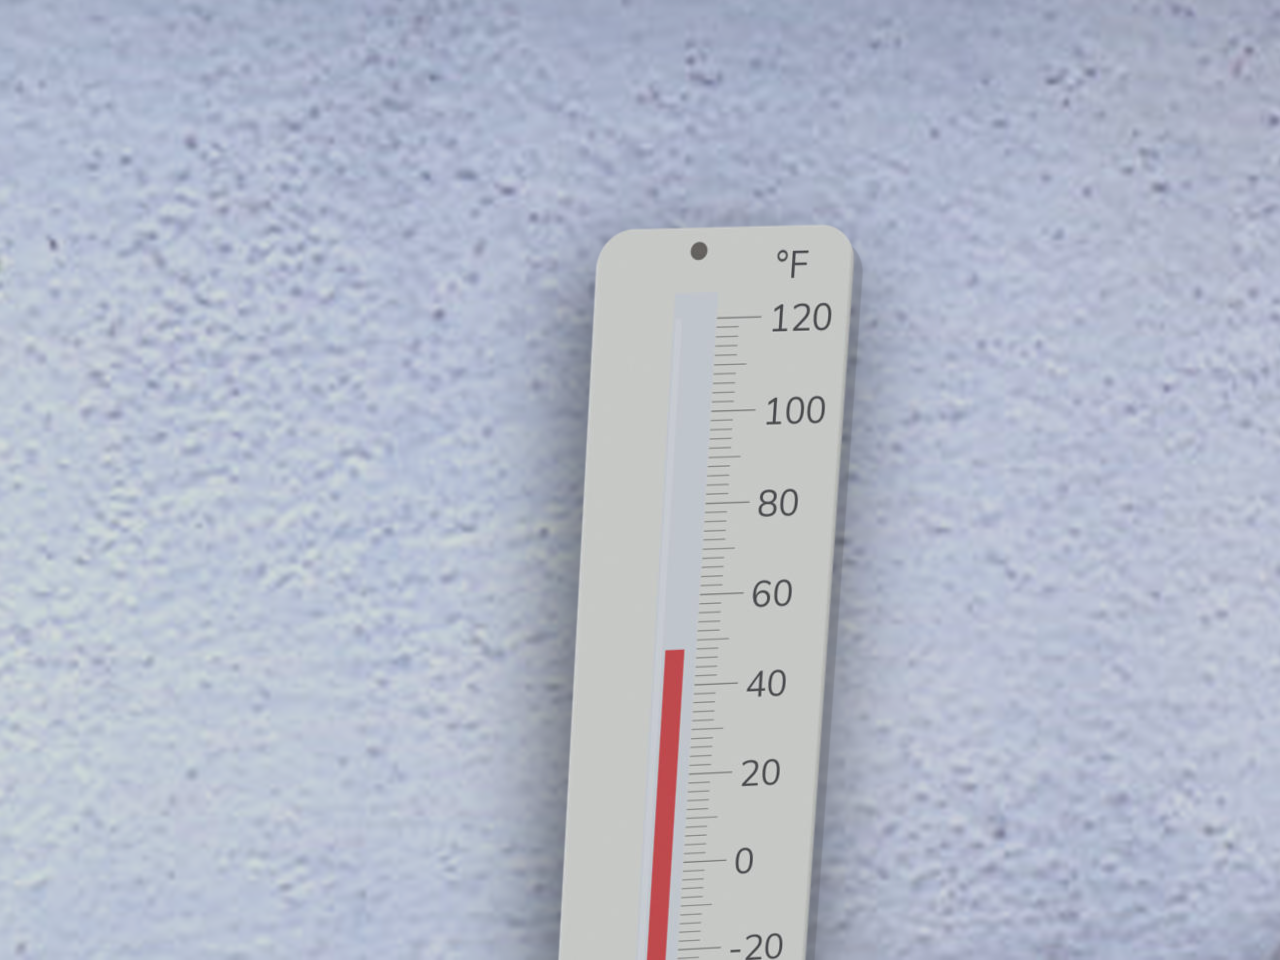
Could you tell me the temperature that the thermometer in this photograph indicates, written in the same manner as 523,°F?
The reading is 48,°F
